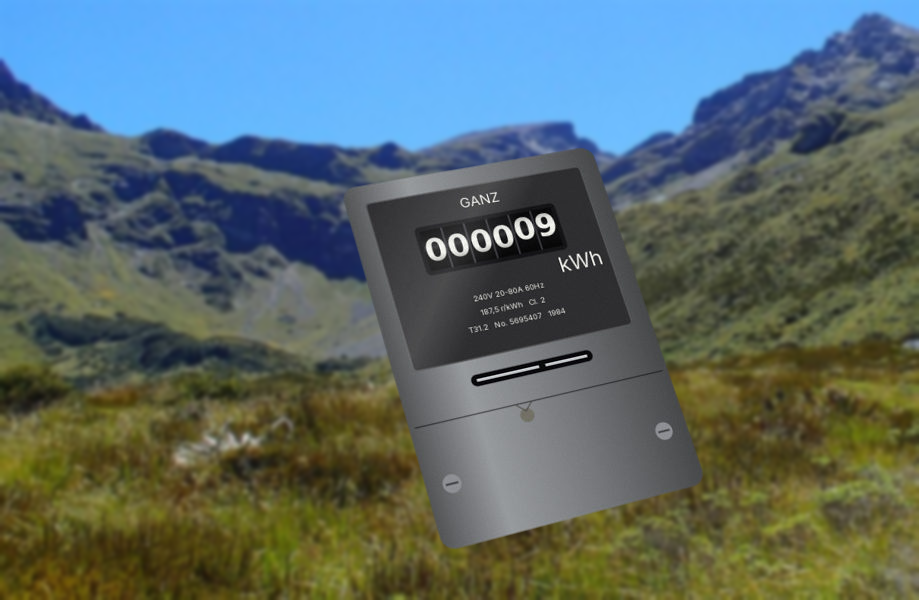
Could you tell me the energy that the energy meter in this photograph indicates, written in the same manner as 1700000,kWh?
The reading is 9,kWh
